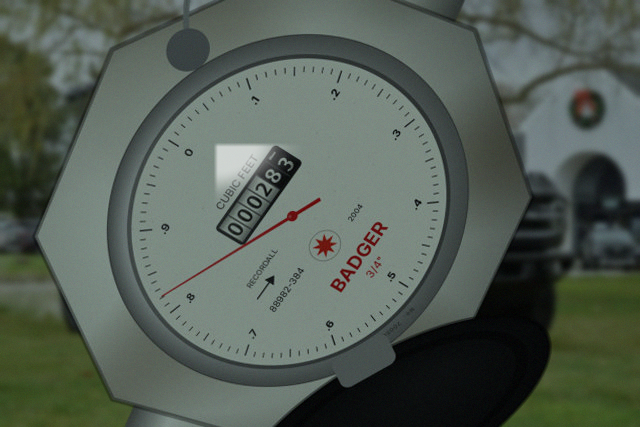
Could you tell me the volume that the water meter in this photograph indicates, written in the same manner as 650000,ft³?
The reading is 282.82,ft³
